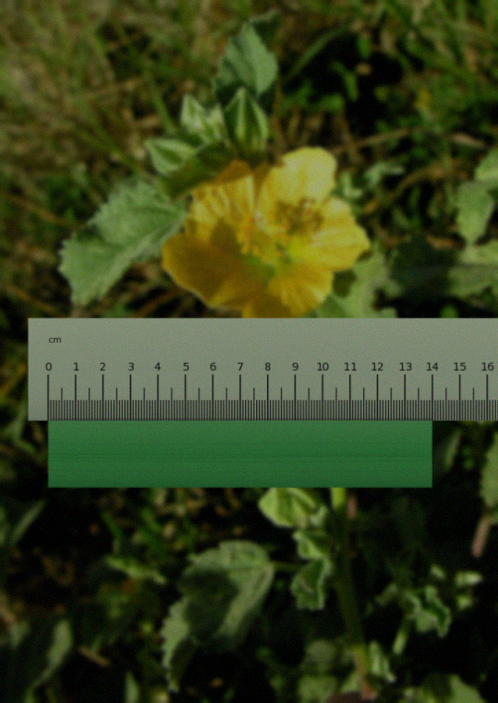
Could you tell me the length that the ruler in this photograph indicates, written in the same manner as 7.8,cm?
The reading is 14,cm
